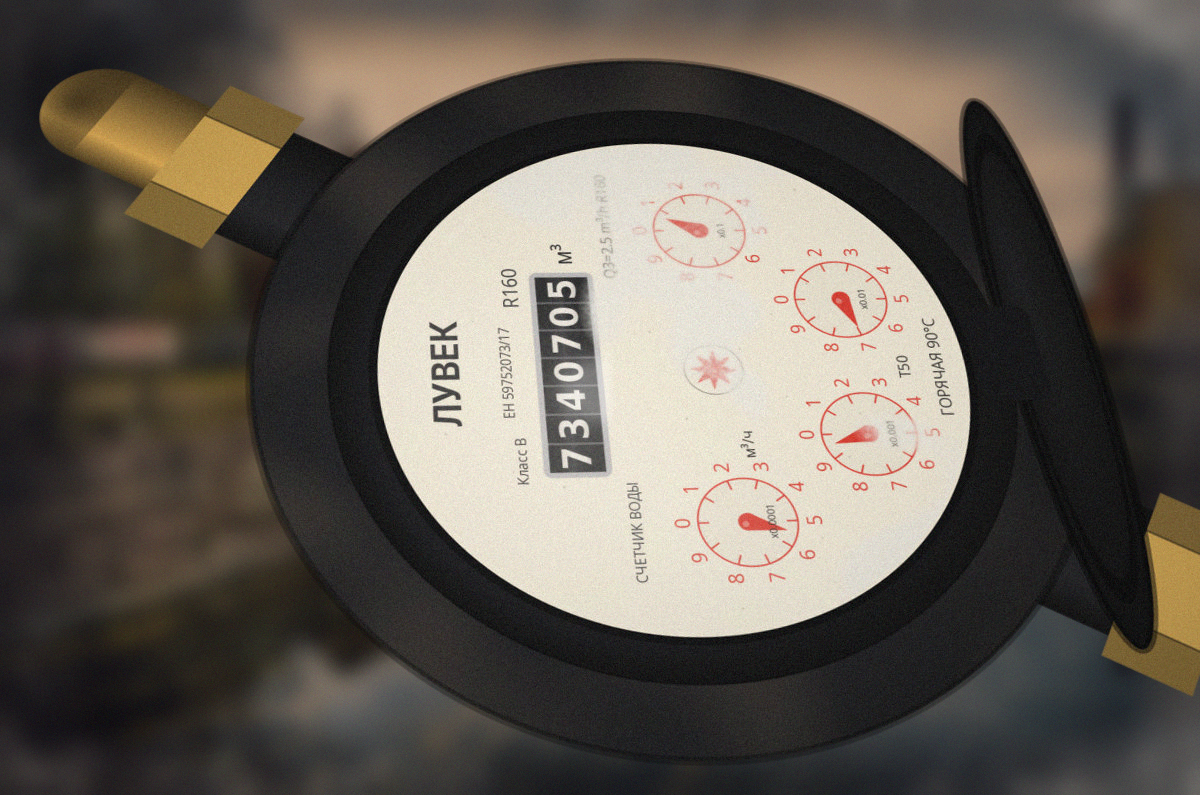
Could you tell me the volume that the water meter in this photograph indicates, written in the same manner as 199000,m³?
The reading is 7340705.0695,m³
